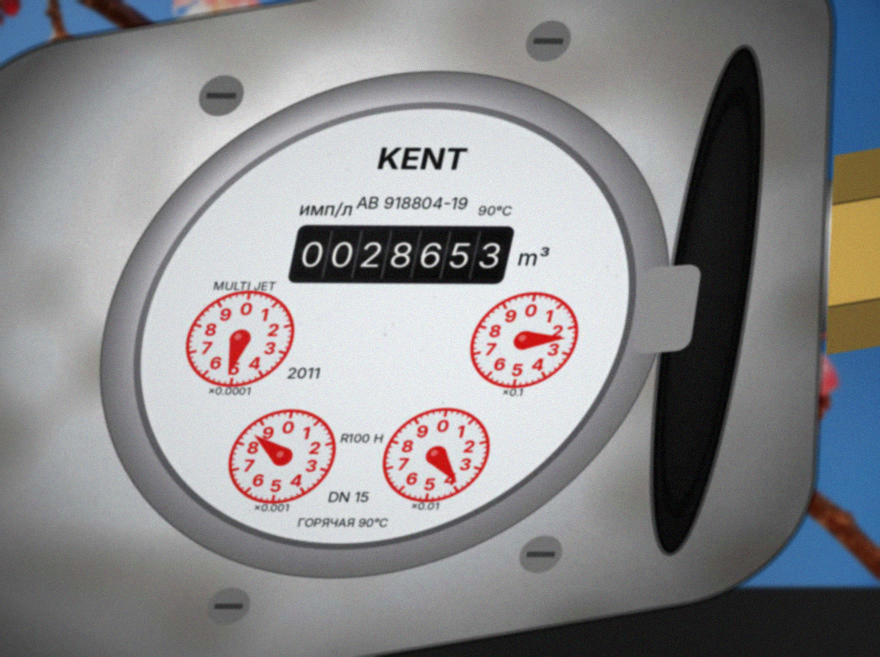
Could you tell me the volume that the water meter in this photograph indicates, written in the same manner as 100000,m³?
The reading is 28653.2385,m³
